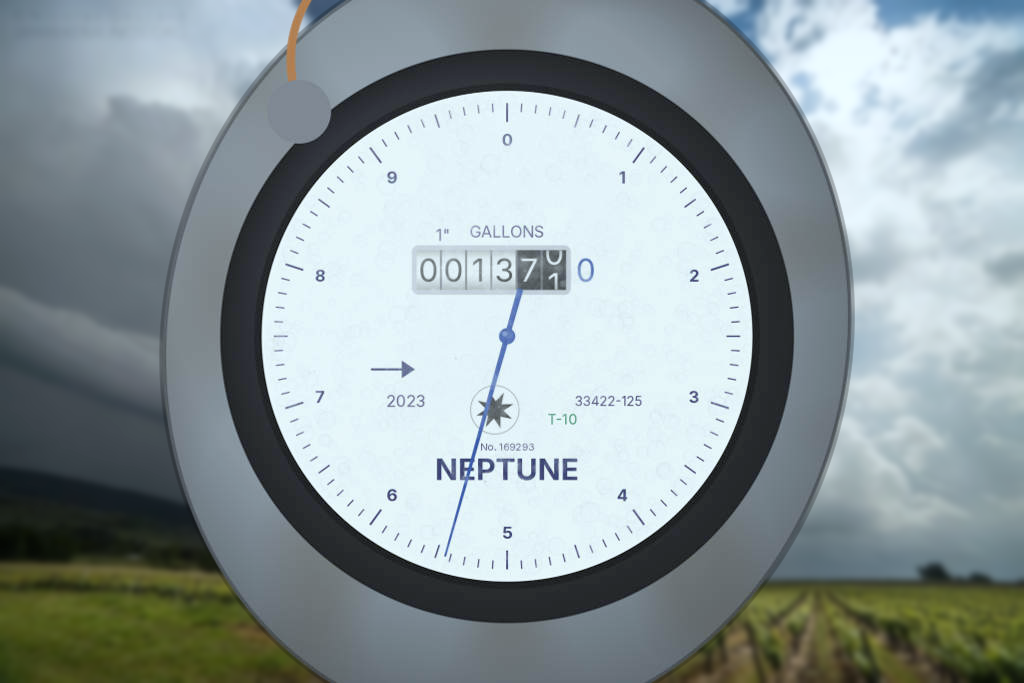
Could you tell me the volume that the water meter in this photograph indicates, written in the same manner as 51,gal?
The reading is 13705.4,gal
